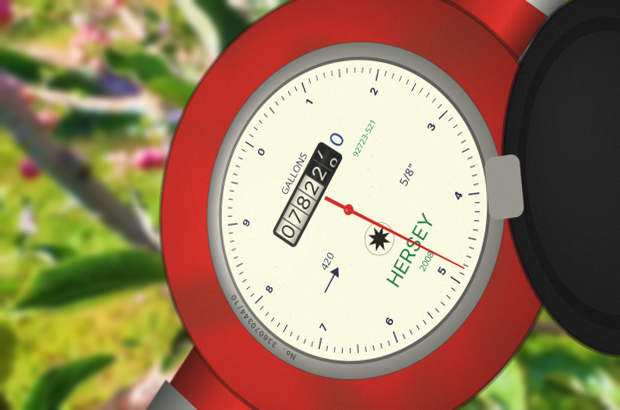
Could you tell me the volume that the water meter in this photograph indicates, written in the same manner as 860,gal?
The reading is 782274.8,gal
